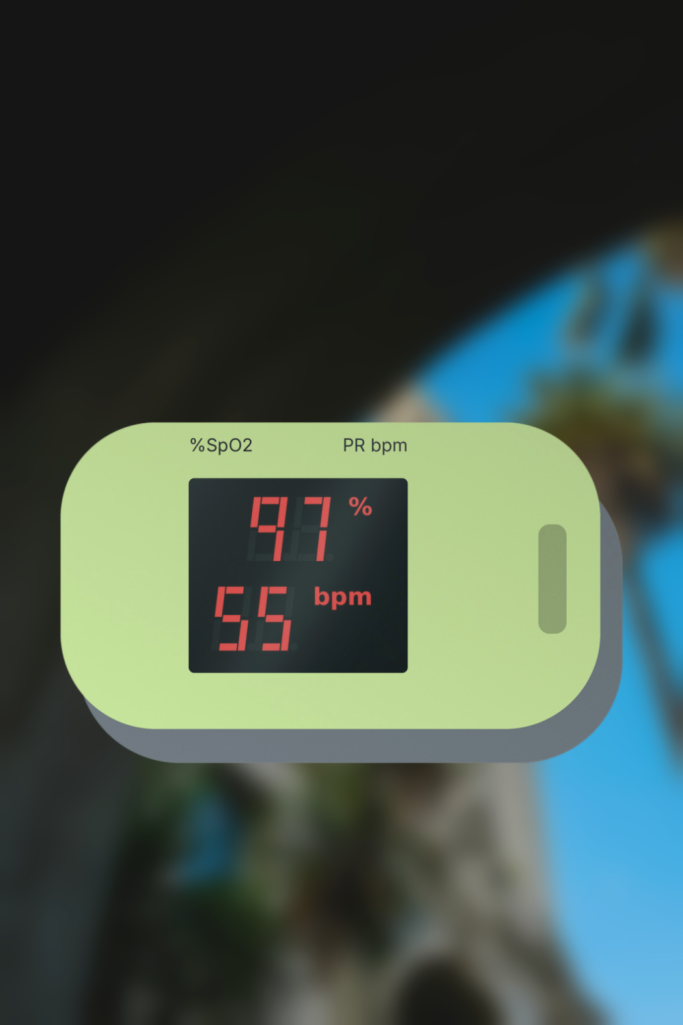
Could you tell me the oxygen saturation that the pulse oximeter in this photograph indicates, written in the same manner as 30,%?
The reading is 97,%
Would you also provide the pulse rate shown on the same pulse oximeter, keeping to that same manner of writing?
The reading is 55,bpm
